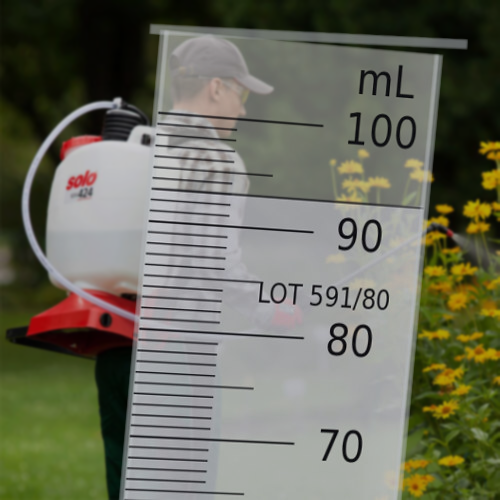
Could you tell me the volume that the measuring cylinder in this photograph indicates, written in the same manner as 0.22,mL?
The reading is 93,mL
